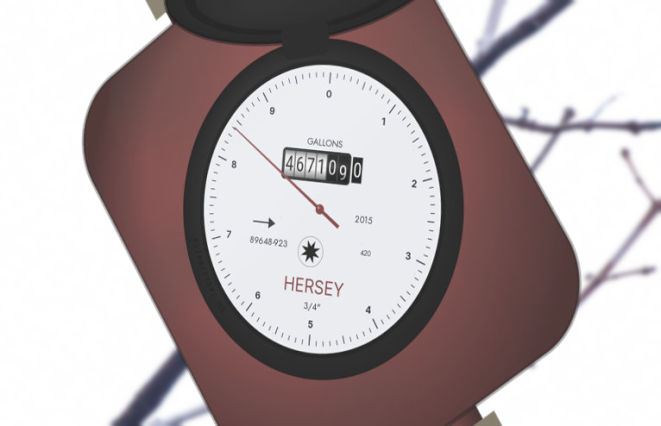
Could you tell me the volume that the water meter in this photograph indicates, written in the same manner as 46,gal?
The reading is 4671088.4,gal
